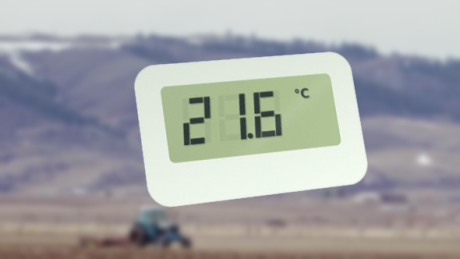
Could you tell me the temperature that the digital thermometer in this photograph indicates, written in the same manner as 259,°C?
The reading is 21.6,°C
